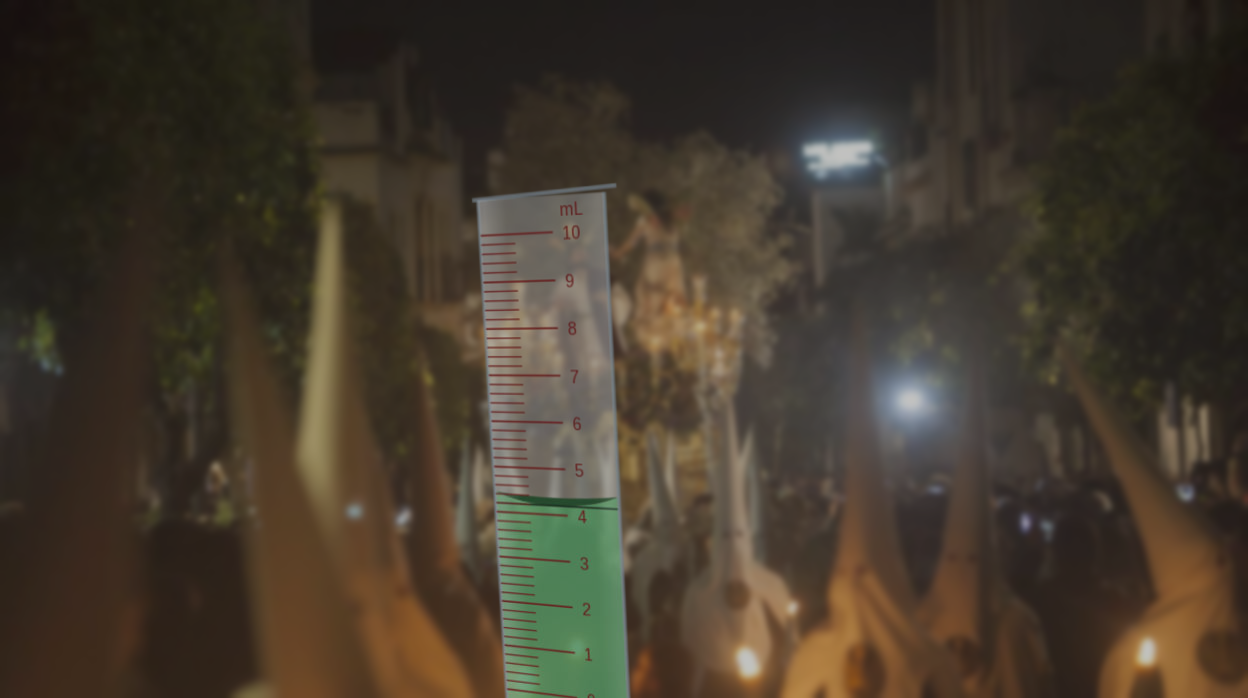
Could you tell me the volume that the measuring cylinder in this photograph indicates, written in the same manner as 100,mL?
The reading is 4.2,mL
